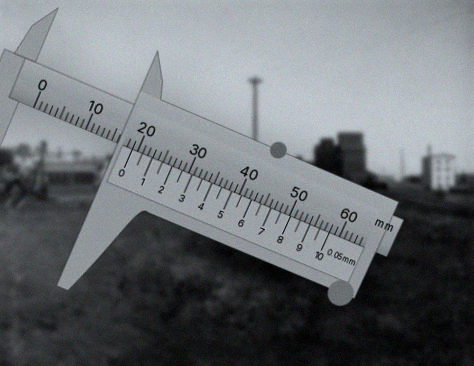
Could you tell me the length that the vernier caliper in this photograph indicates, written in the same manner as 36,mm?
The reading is 19.0,mm
